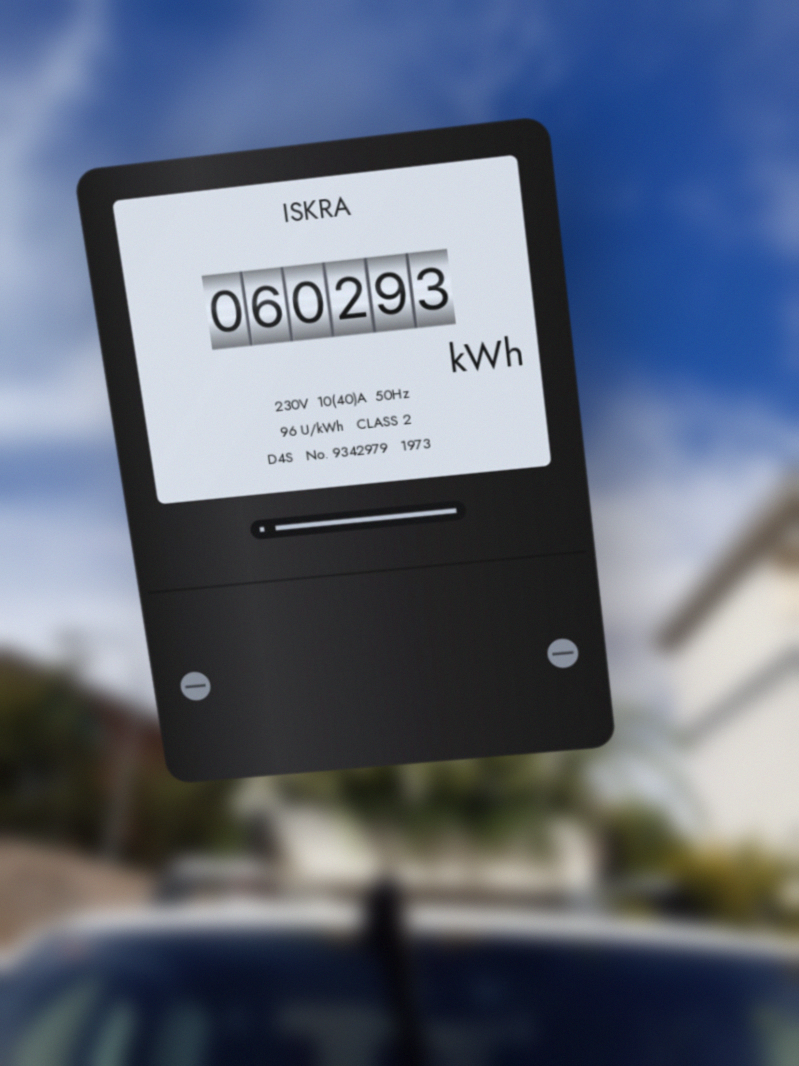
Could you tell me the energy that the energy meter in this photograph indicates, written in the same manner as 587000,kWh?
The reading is 60293,kWh
